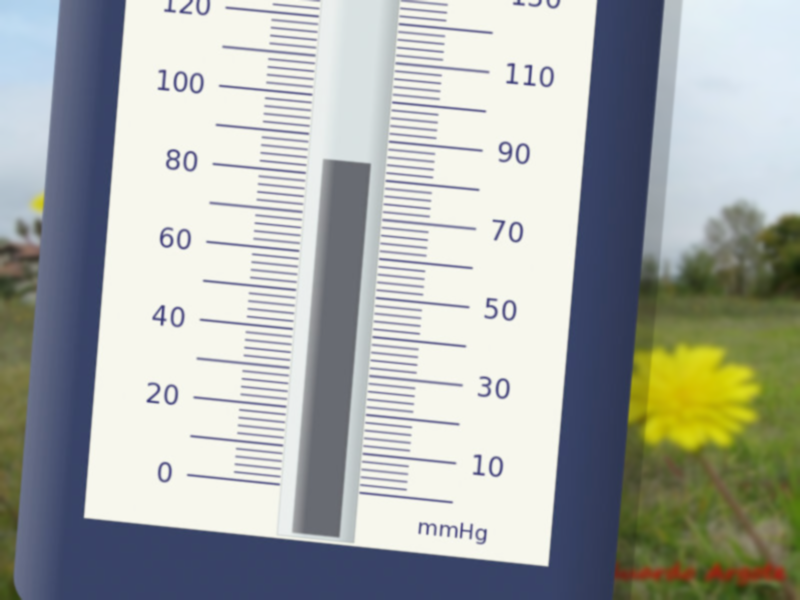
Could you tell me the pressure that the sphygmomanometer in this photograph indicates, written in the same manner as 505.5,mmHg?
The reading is 84,mmHg
